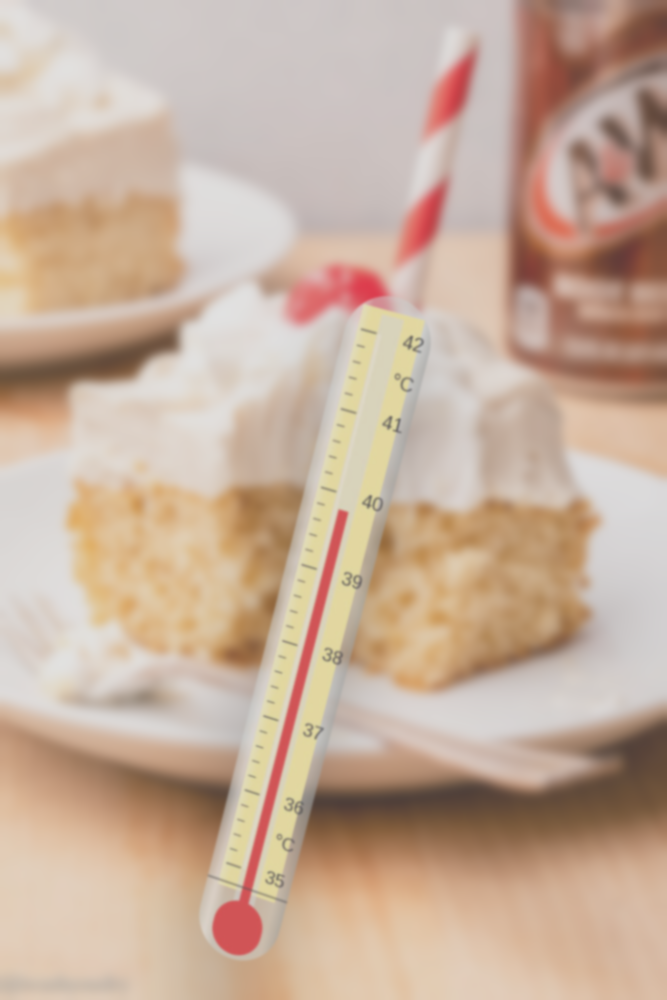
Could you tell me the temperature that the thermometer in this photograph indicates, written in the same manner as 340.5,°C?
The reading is 39.8,°C
